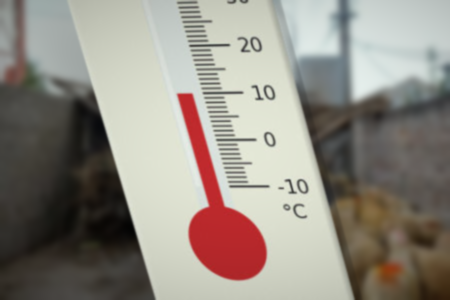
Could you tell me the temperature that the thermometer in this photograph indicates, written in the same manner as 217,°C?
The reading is 10,°C
